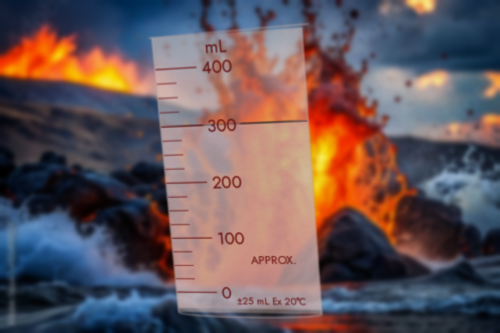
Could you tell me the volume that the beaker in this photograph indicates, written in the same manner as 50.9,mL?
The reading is 300,mL
